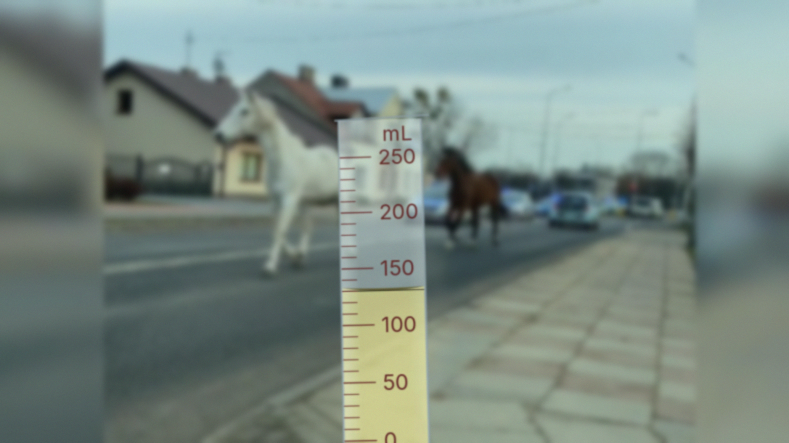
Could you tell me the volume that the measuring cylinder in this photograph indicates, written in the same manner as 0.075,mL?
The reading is 130,mL
